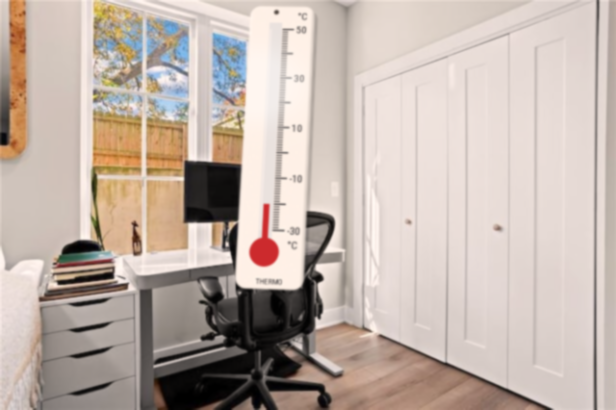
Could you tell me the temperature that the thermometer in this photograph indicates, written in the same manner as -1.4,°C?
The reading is -20,°C
